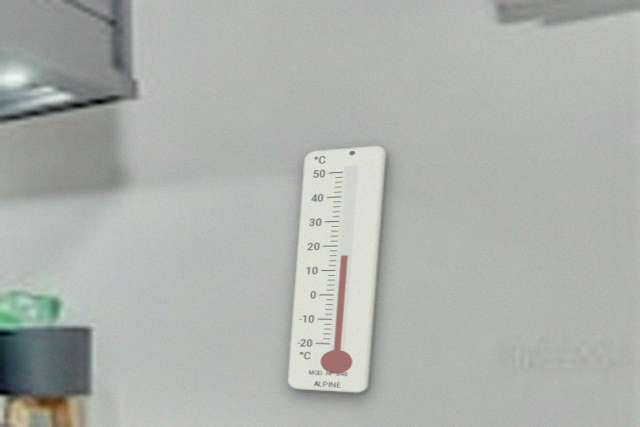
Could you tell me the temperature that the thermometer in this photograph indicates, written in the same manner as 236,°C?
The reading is 16,°C
